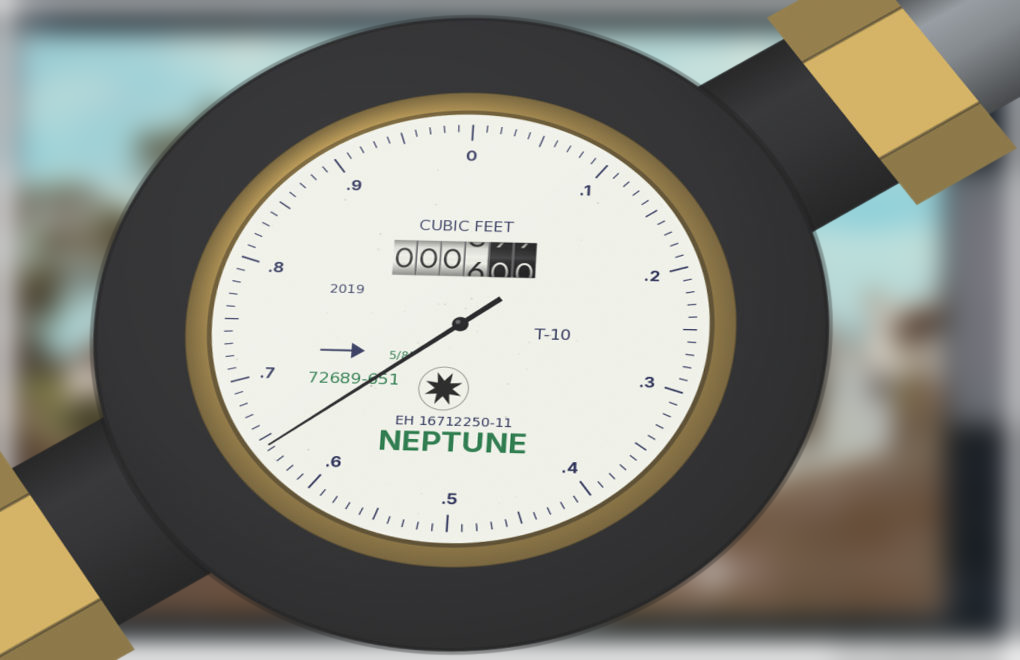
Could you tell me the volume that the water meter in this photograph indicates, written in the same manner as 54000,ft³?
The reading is 599.64,ft³
